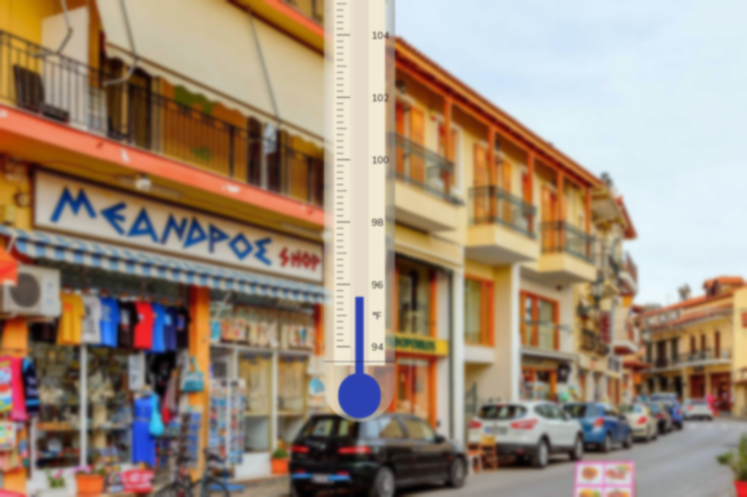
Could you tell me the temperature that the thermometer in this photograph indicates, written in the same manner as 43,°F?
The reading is 95.6,°F
